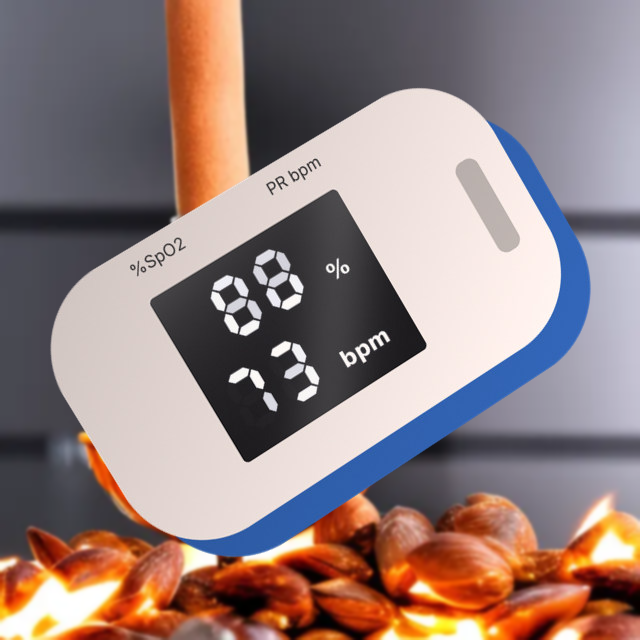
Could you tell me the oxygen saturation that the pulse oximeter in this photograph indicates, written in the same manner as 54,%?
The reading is 88,%
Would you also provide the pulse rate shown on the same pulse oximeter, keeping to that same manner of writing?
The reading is 73,bpm
